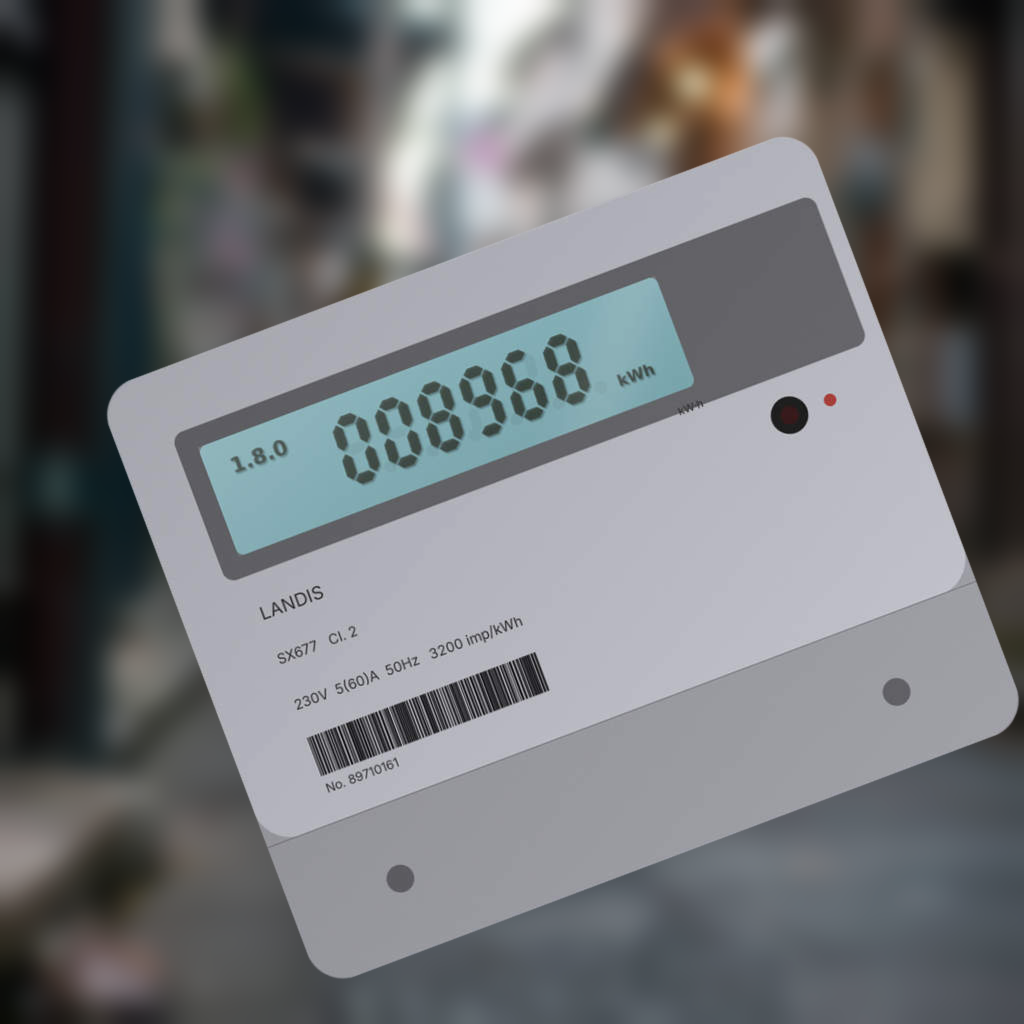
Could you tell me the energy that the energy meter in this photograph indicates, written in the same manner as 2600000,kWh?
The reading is 8968,kWh
